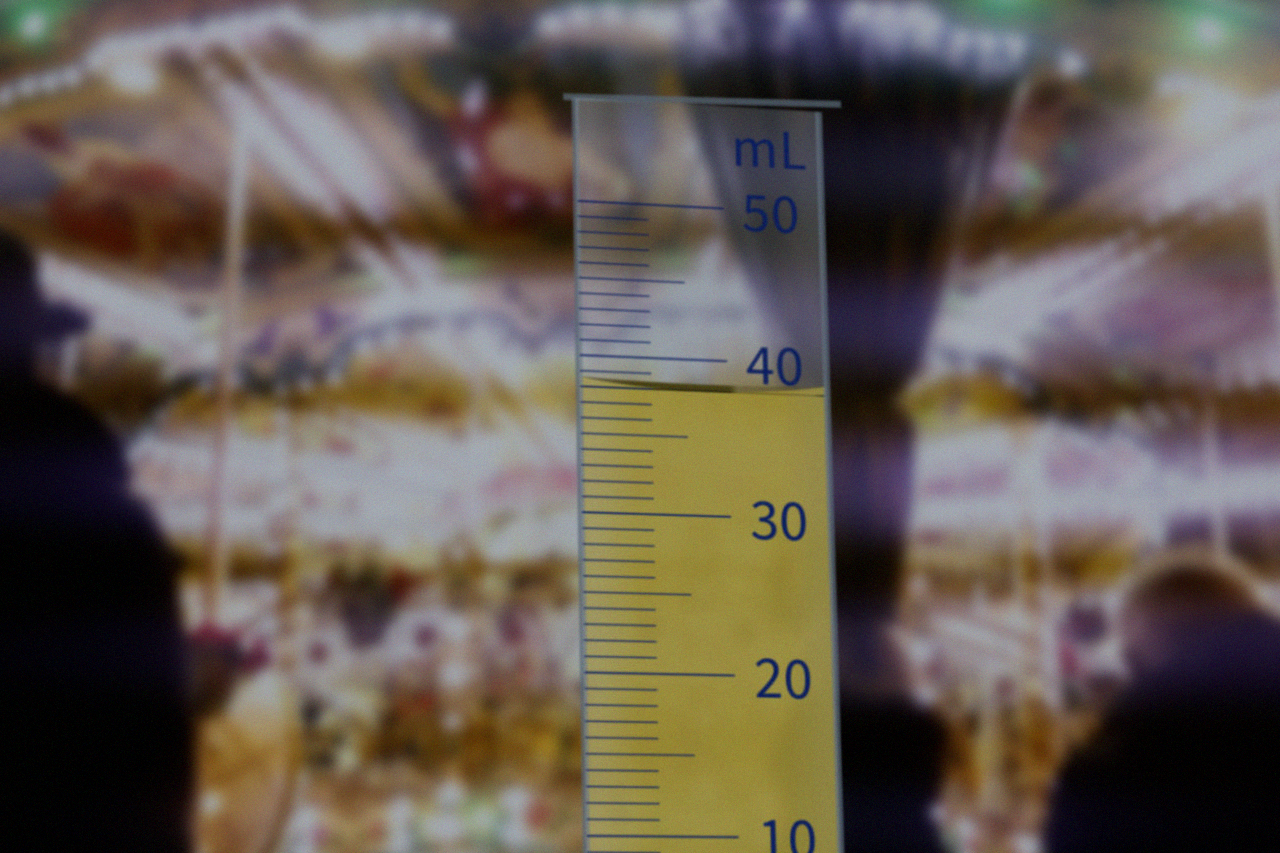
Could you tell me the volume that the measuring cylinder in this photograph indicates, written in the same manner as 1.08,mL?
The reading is 38,mL
